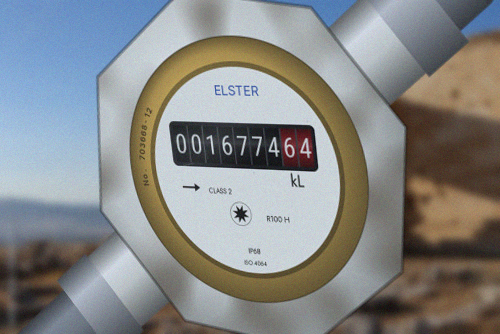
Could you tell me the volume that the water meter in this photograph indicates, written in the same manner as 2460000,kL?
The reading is 16774.64,kL
